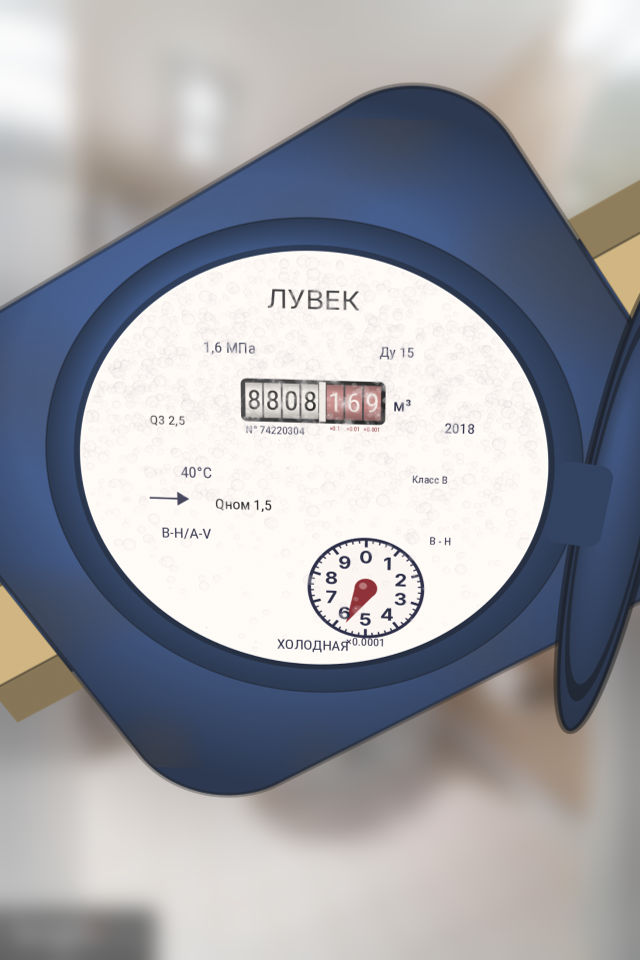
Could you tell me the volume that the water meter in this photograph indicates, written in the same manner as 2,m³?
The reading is 8808.1695,m³
